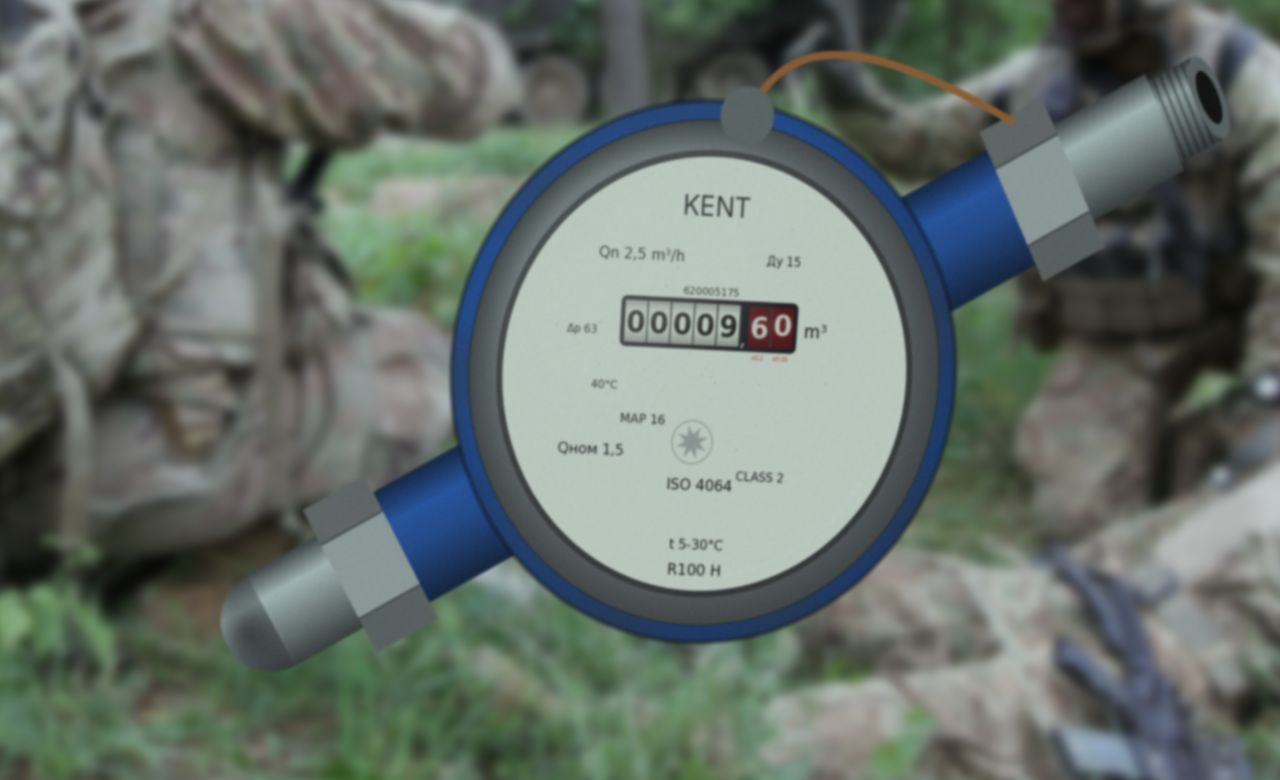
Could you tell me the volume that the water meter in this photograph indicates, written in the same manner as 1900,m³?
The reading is 9.60,m³
